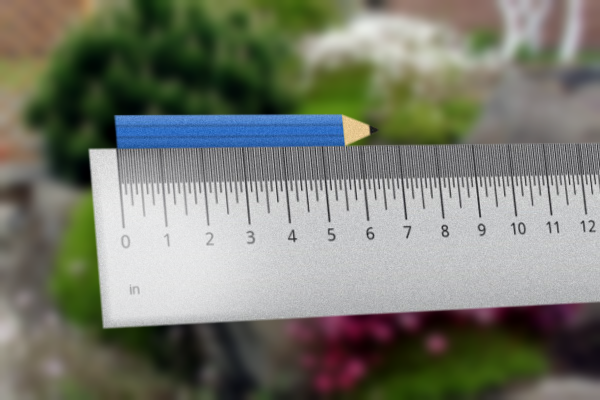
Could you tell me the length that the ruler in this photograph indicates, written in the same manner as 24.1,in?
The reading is 6.5,in
